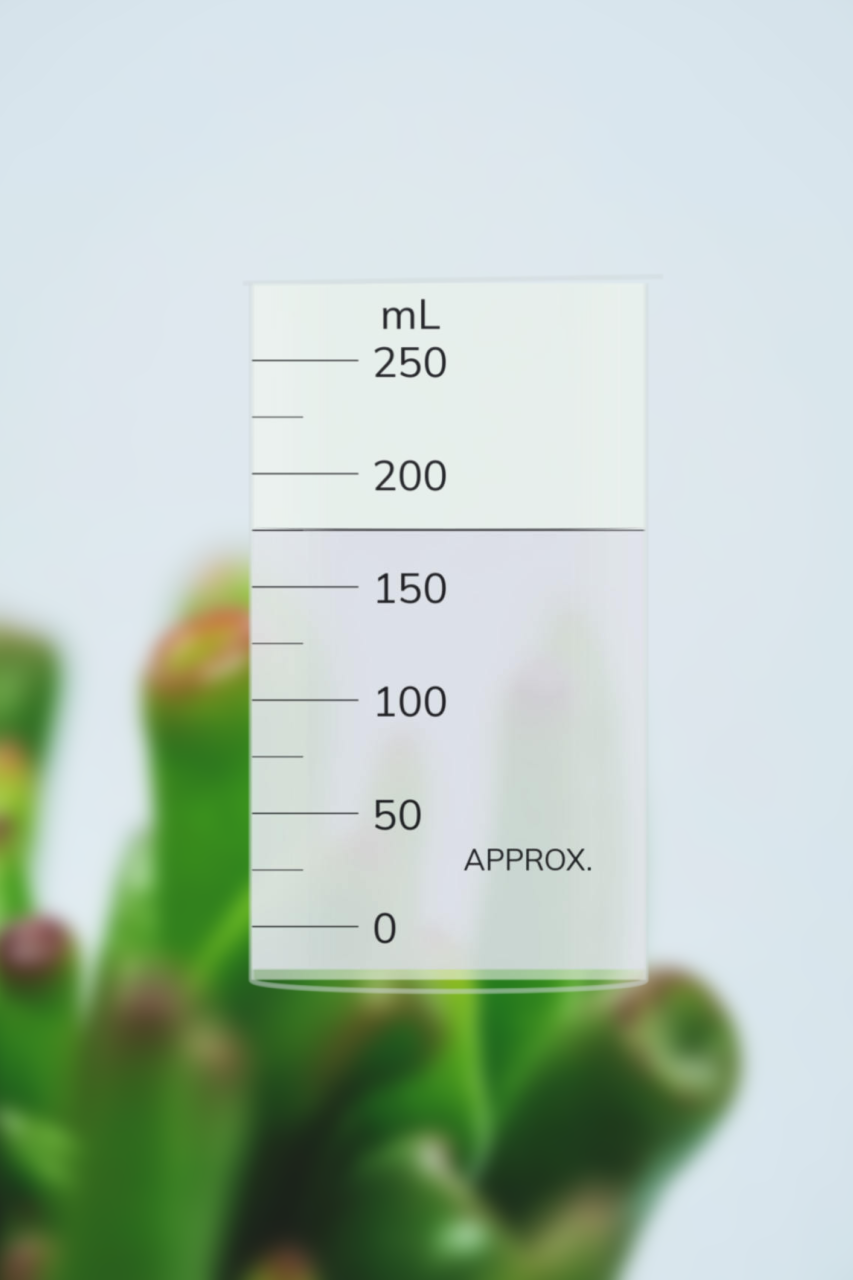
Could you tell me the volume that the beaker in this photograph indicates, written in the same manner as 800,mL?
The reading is 175,mL
